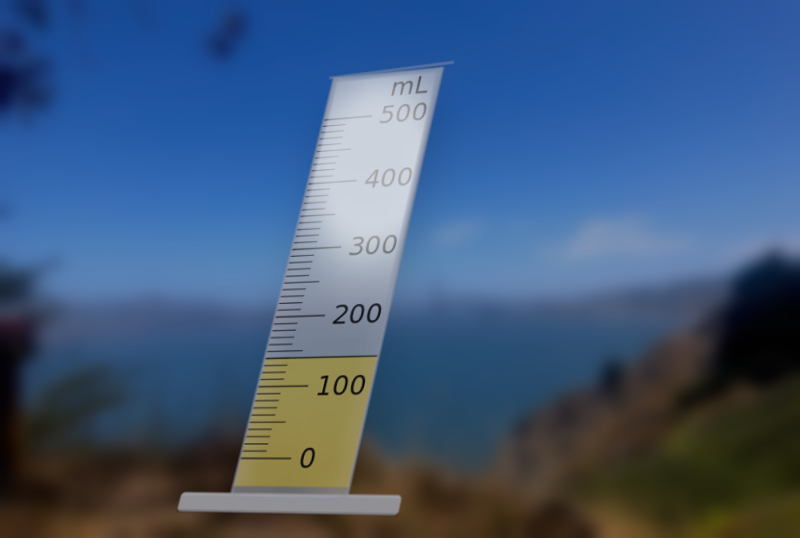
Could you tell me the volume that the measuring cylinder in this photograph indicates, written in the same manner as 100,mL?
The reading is 140,mL
